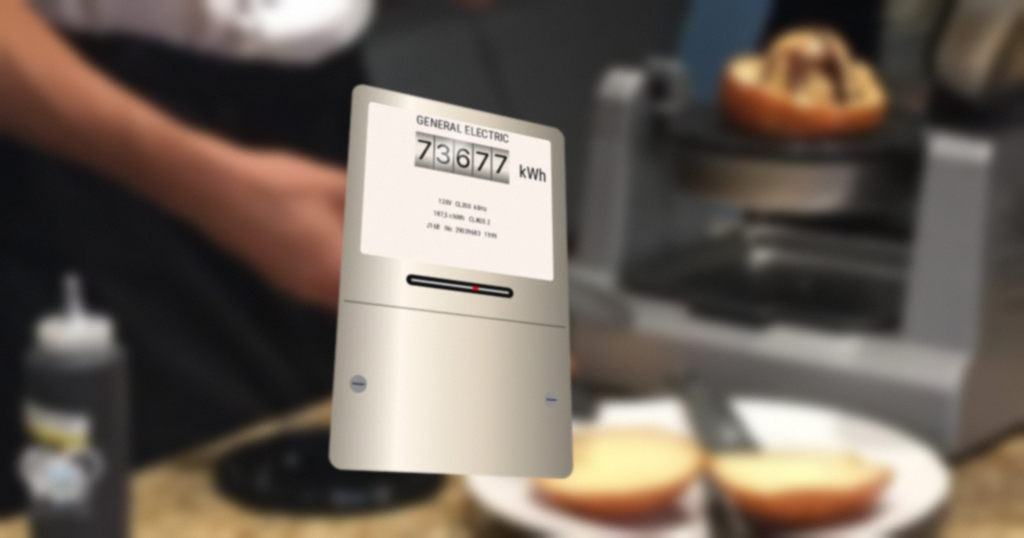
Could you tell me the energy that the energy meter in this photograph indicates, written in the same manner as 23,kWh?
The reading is 73677,kWh
